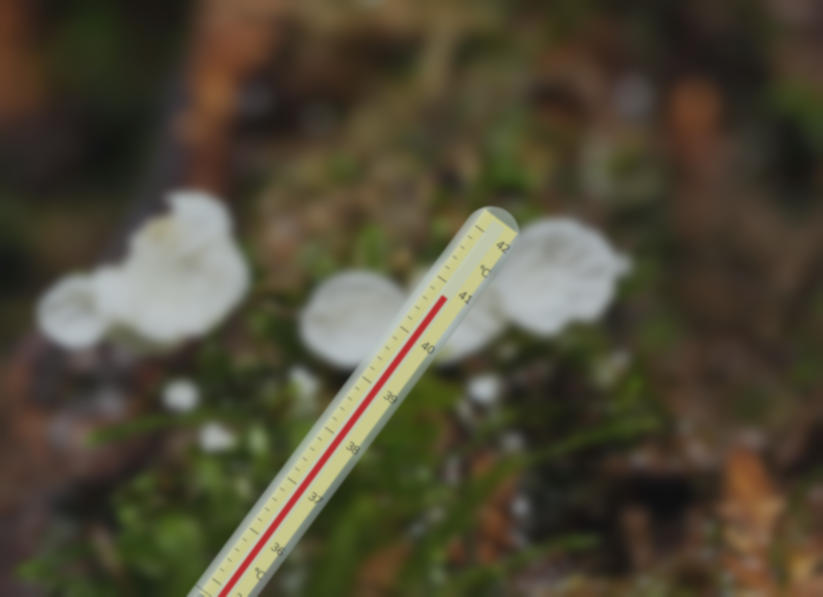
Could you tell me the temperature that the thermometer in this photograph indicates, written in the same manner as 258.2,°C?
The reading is 40.8,°C
